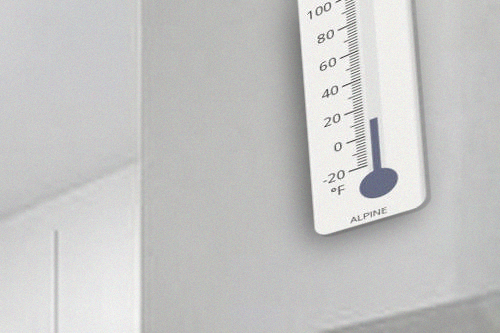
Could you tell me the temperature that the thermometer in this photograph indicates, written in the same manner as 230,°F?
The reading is 10,°F
